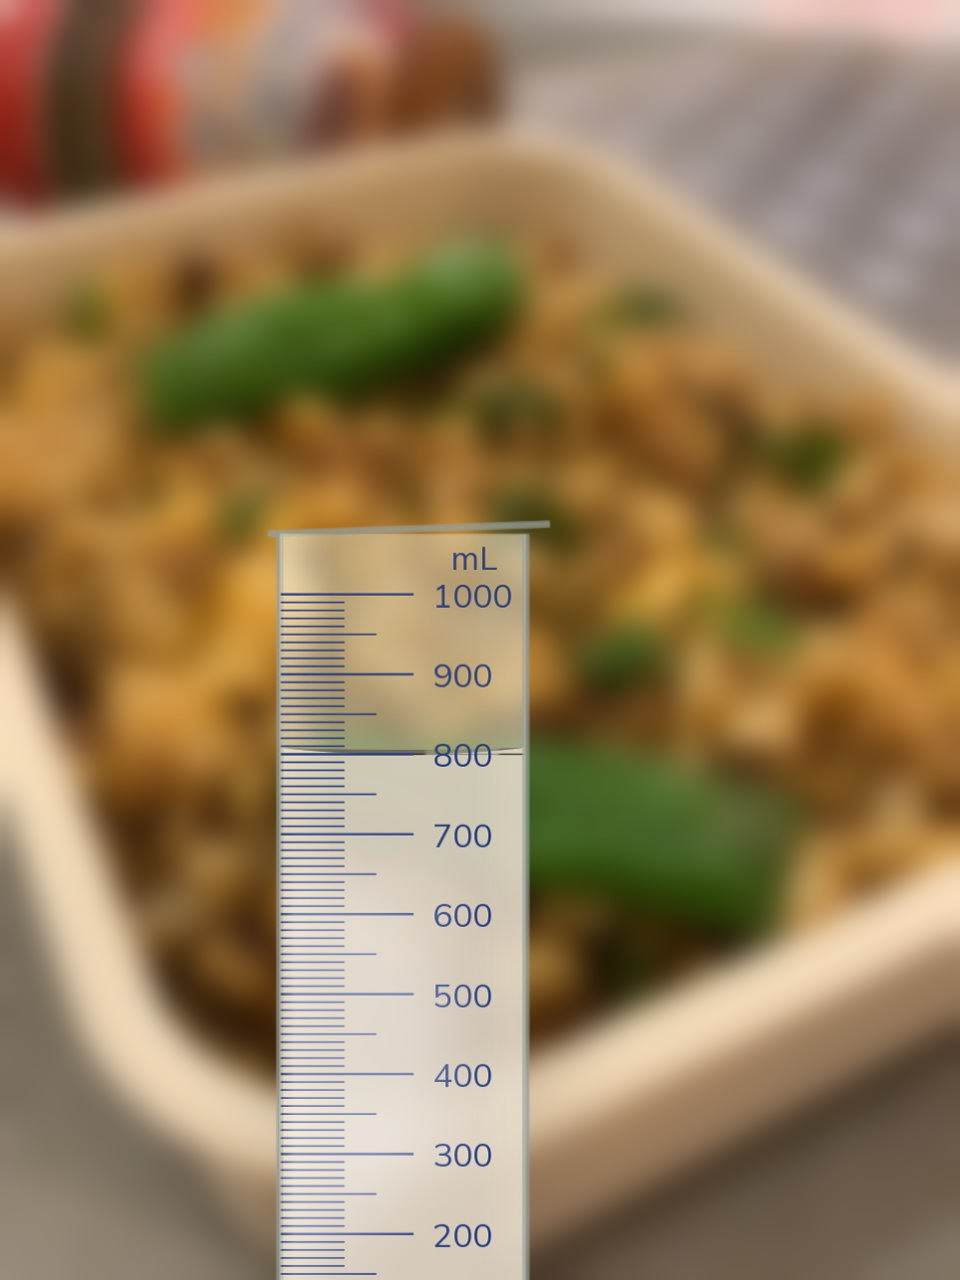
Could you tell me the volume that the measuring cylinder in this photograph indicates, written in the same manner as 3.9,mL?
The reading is 800,mL
